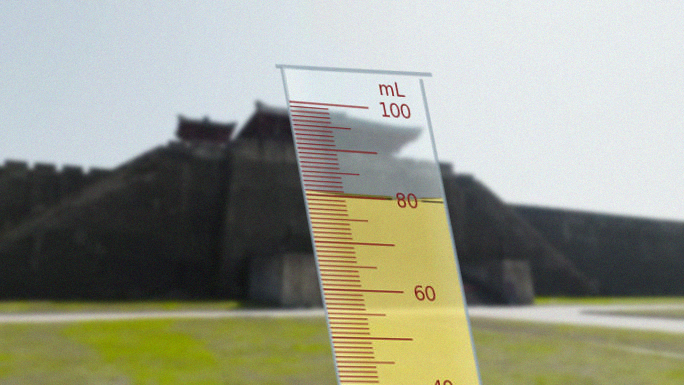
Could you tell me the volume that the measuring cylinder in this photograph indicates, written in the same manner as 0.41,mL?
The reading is 80,mL
